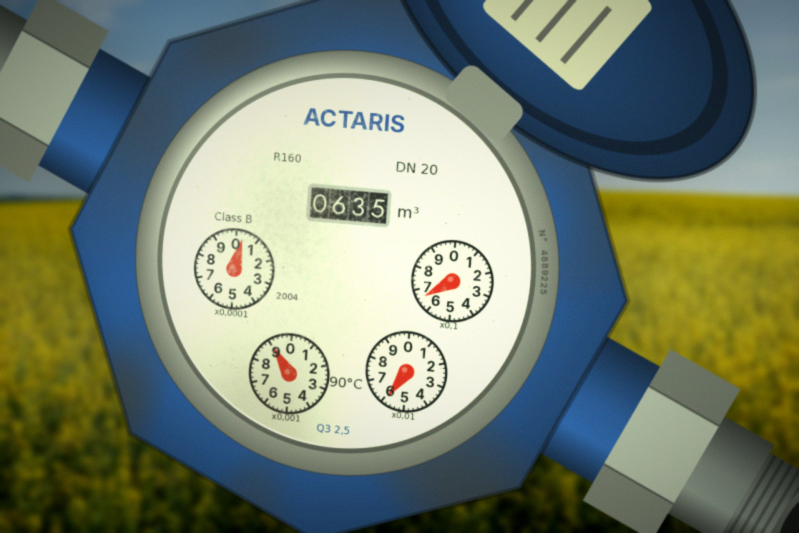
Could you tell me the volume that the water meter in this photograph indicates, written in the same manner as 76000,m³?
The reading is 635.6590,m³
